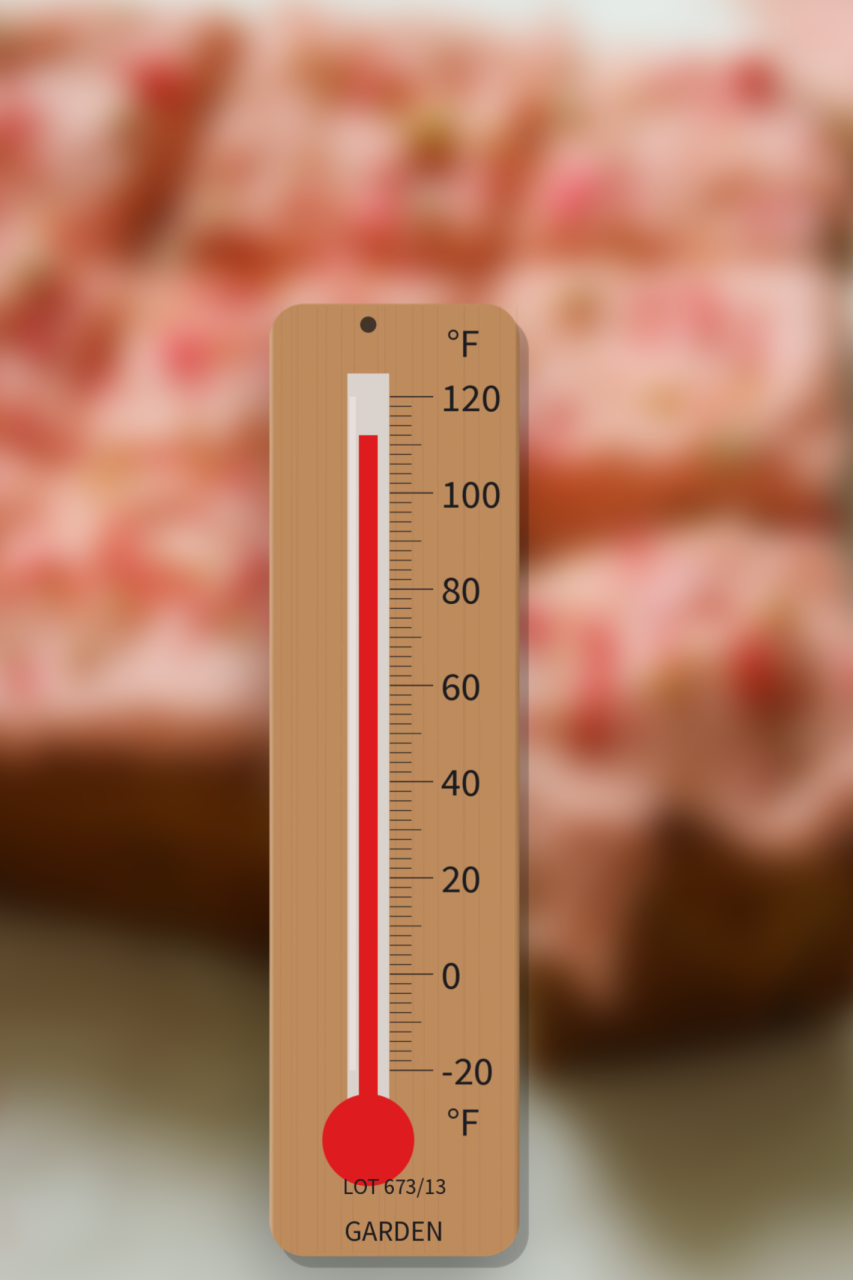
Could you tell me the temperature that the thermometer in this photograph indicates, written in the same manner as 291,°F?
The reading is 112,°F
